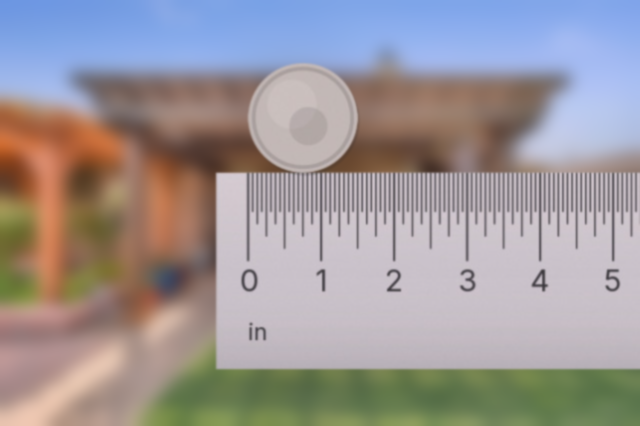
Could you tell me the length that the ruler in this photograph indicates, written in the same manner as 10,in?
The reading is 1.5,in
